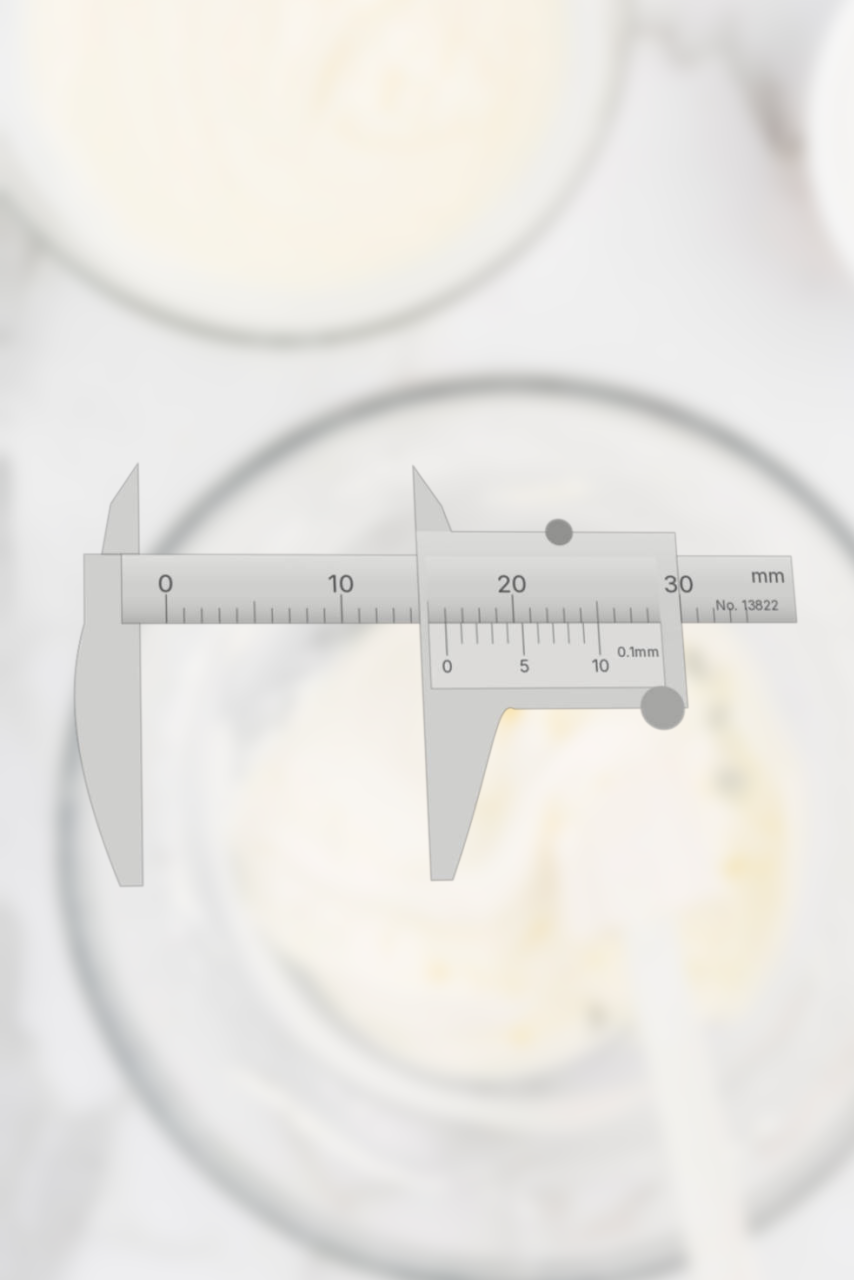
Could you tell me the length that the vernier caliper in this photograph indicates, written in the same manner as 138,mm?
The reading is 16.0,mm
